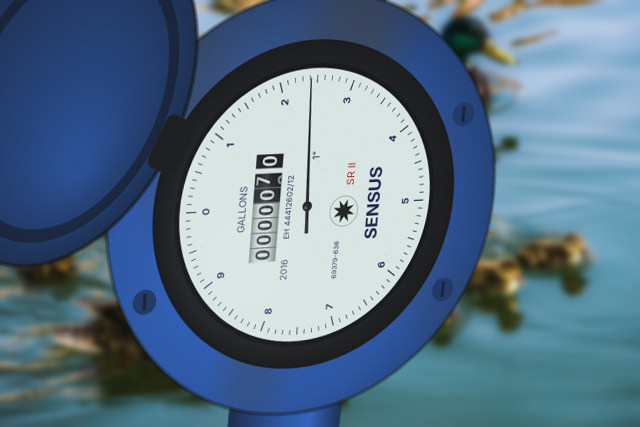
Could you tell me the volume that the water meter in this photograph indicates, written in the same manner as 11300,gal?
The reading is 72.4,gal
